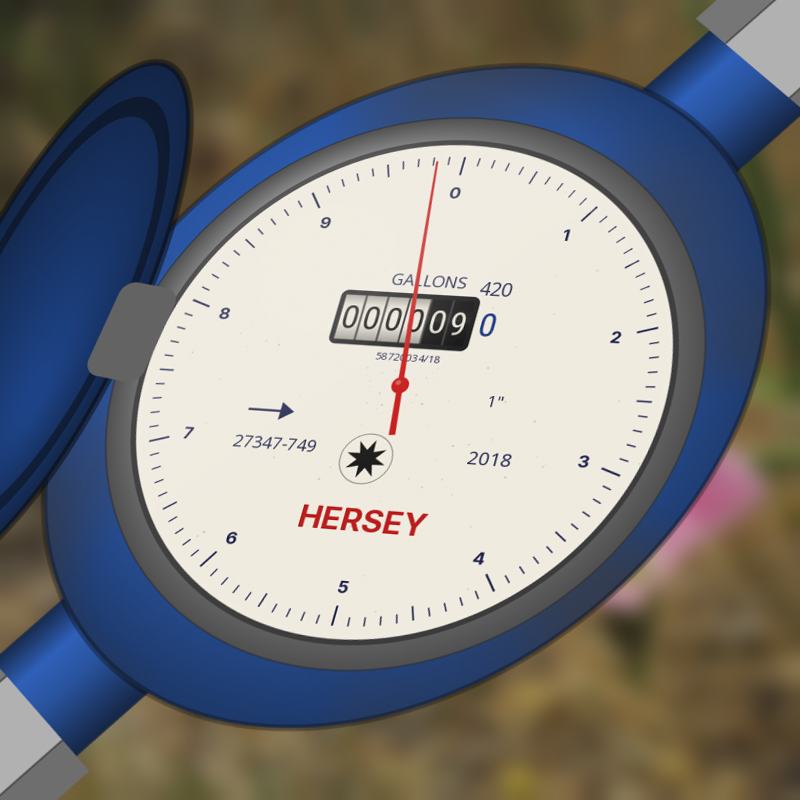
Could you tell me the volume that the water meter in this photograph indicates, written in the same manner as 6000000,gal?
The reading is 89.8,gal
